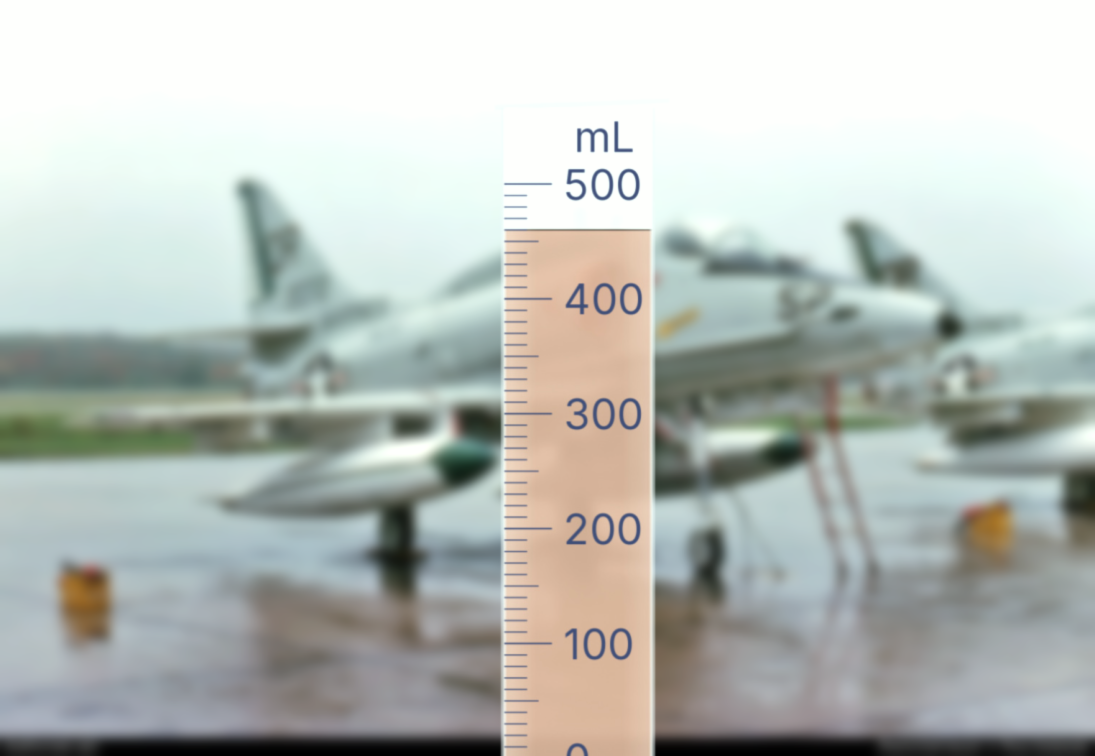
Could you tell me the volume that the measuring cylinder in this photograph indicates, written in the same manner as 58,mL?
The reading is 460,mL
